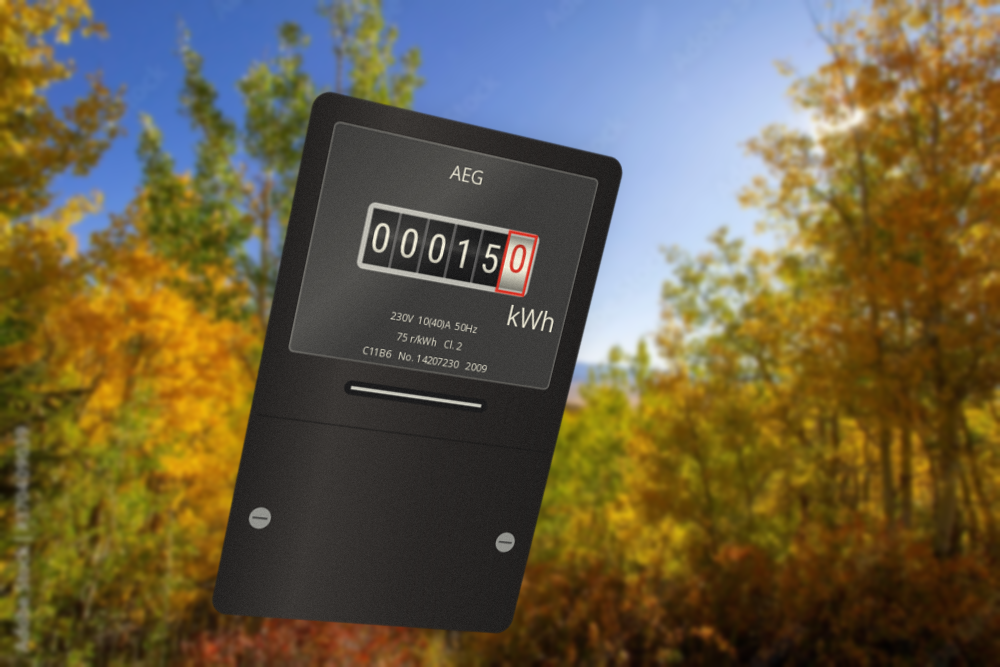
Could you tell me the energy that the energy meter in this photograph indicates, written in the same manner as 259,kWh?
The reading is 15.0,kWh
